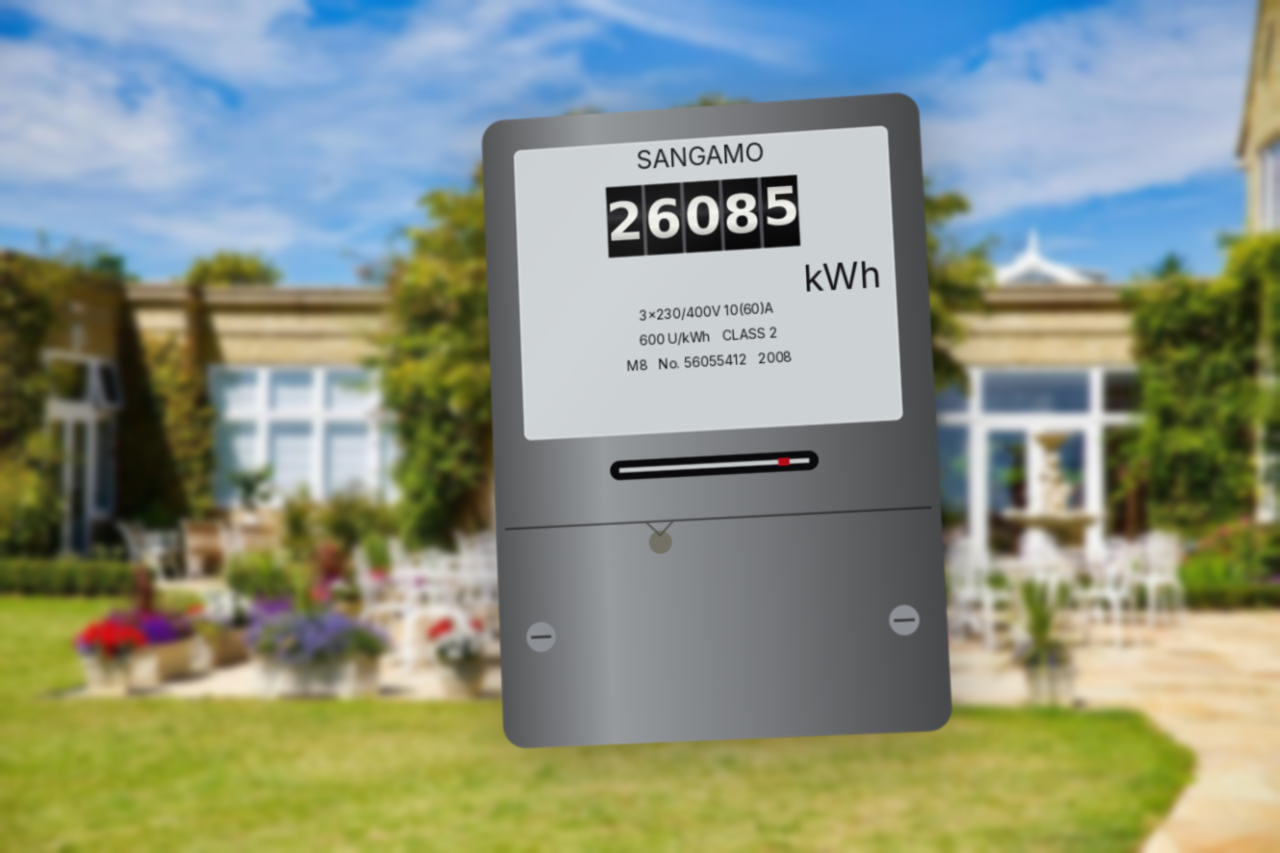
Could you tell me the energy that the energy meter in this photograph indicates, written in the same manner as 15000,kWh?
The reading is 26085,kWh
